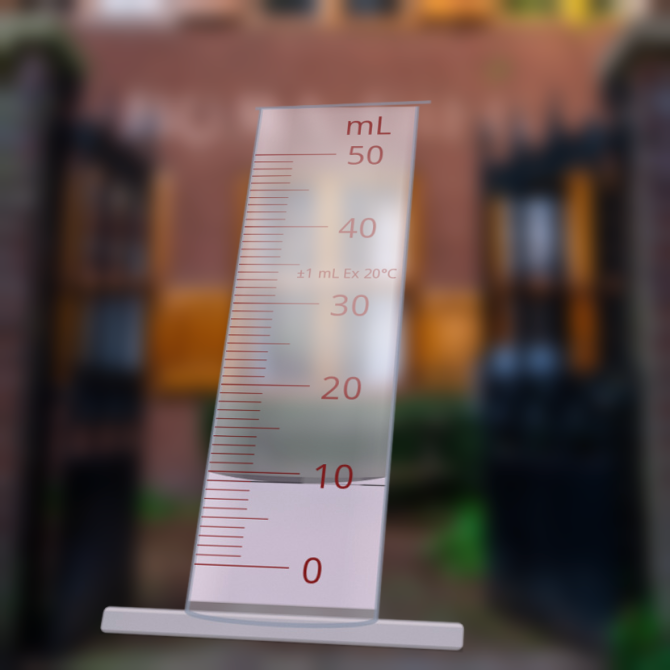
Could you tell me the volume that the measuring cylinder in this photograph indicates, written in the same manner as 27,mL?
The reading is 9,mL
